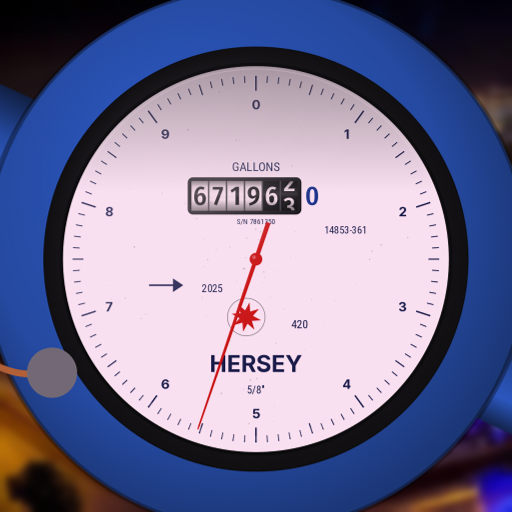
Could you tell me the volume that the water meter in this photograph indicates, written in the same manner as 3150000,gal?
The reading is 6719625.5,gal
